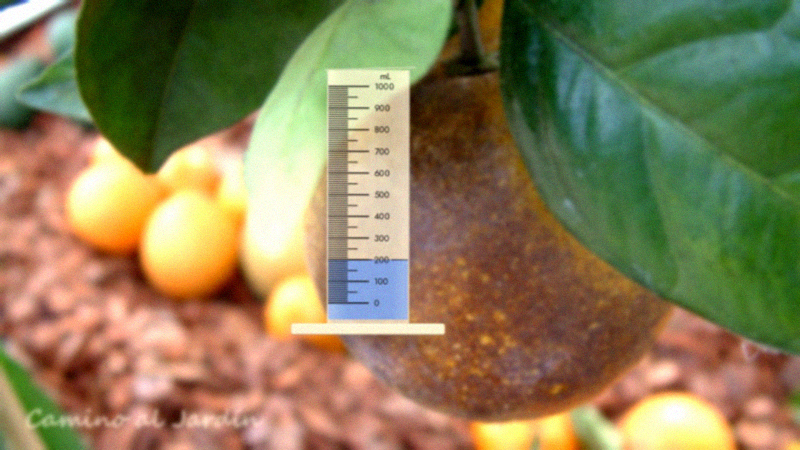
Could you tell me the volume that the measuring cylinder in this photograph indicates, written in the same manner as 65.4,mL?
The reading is 200,mL
